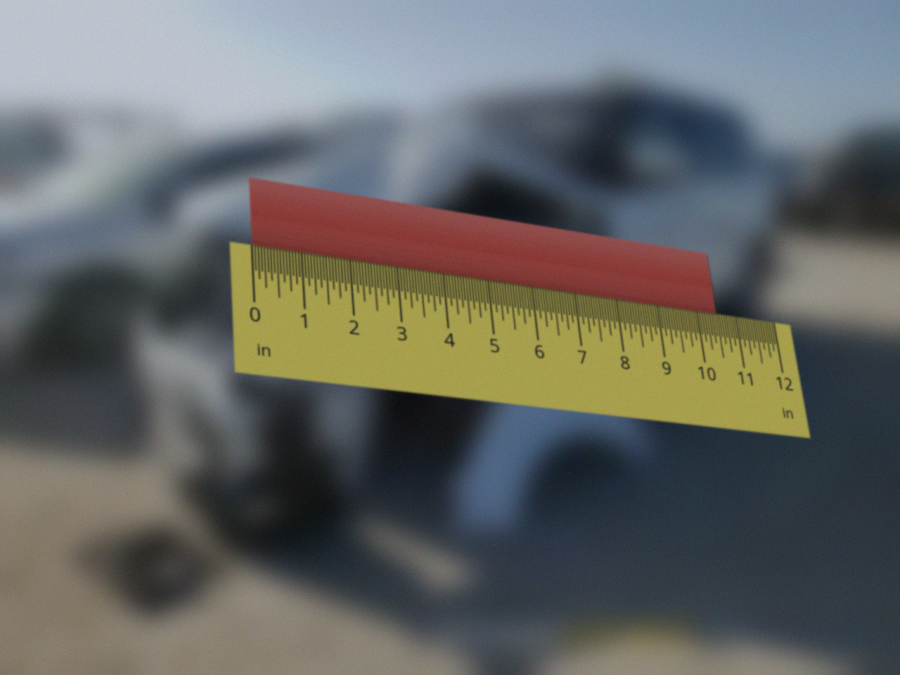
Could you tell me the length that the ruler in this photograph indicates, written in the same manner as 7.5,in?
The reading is 10.5,in
